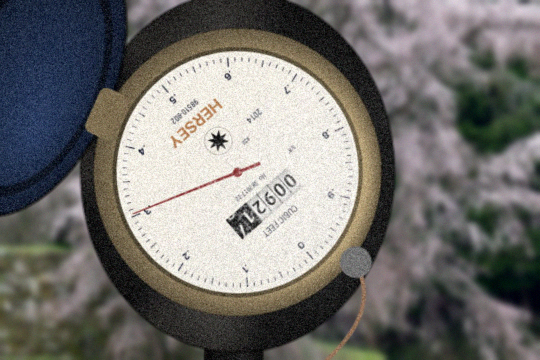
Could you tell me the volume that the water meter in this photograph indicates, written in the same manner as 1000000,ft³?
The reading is 9217.30,ft³
